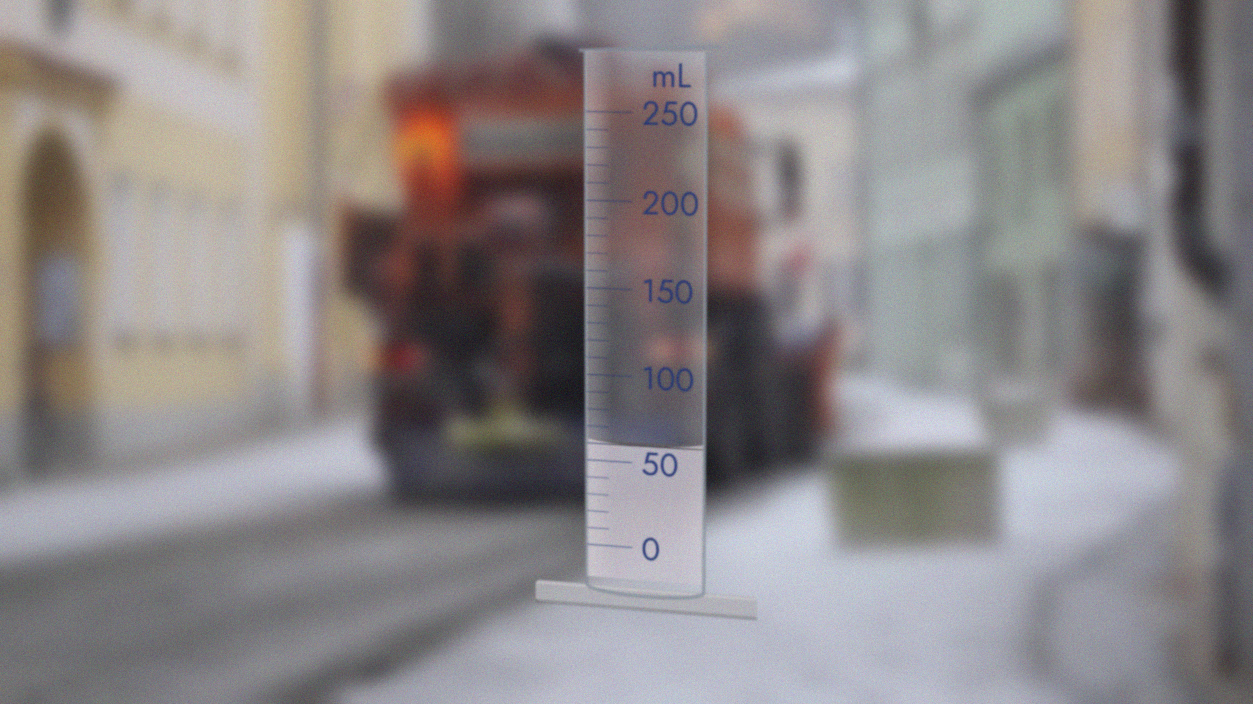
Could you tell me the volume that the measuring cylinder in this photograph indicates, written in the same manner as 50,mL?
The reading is 60,mL
